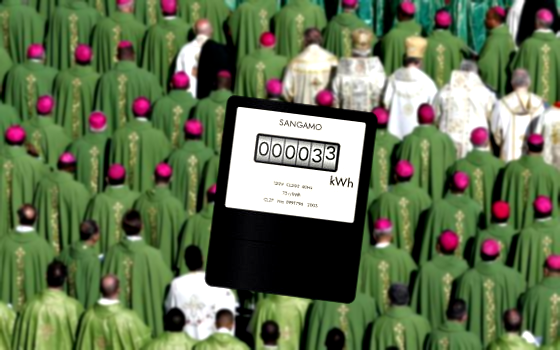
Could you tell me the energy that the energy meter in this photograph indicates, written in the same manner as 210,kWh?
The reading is 33,kWh
